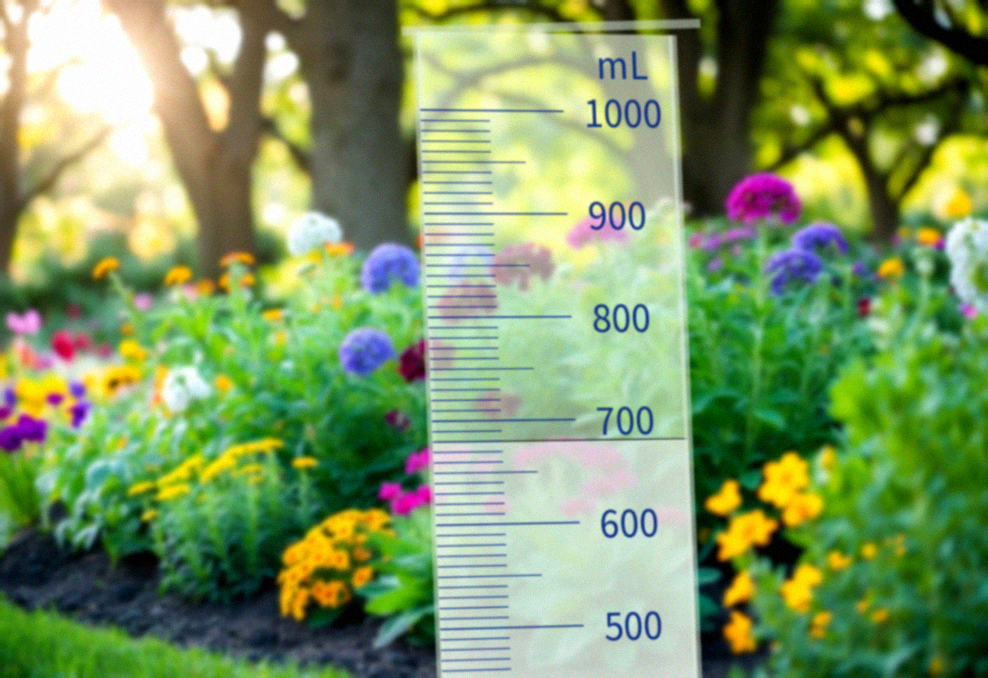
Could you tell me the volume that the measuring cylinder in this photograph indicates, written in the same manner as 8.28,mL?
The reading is 680,mL
